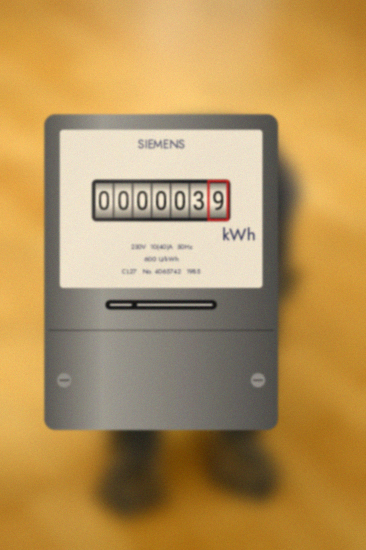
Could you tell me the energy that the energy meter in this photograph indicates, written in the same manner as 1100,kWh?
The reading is 3.9,kWh
